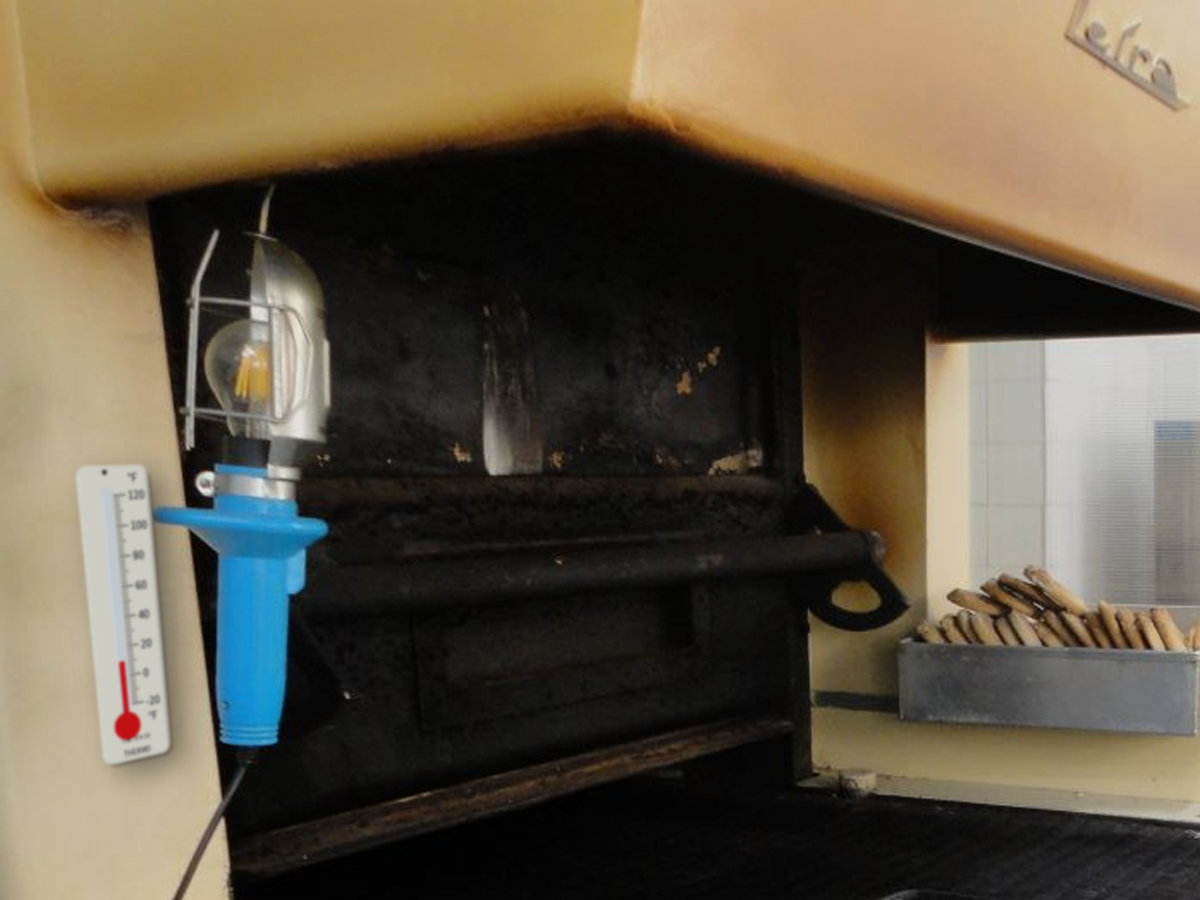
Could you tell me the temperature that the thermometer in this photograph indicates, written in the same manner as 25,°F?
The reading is 10,°F
